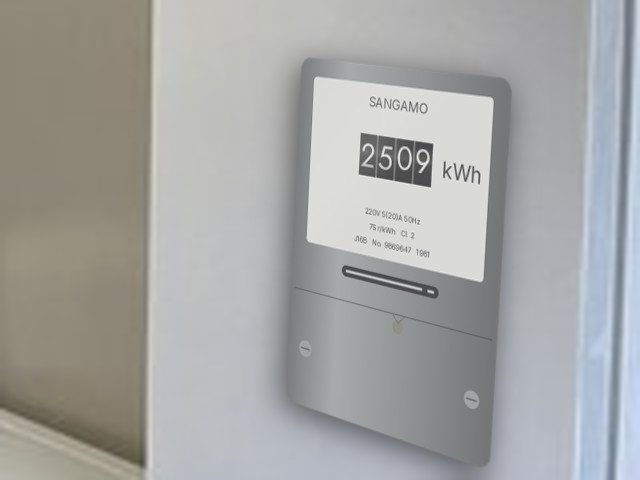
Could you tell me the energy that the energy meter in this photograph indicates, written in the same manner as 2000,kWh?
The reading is 2509,kWh
